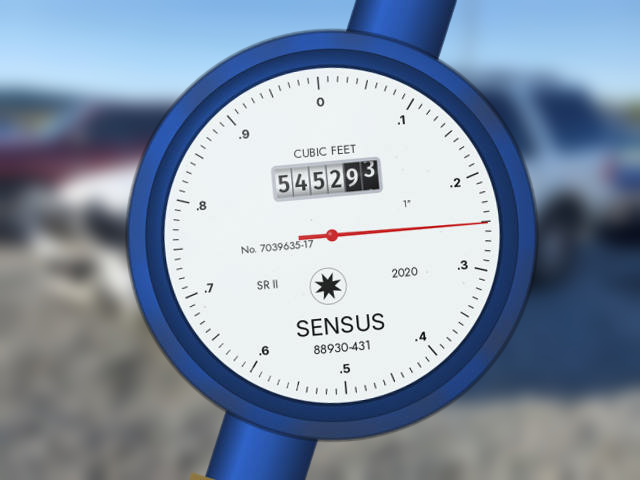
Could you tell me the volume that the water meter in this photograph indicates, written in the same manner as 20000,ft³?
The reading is 545293.25,ft³
